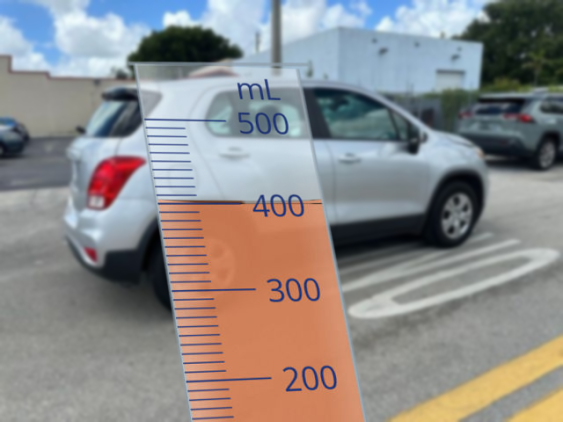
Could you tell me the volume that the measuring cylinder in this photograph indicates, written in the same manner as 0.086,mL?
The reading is 400,mL
